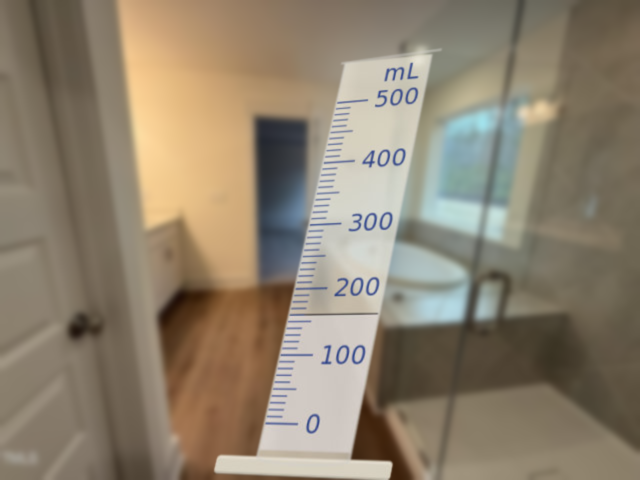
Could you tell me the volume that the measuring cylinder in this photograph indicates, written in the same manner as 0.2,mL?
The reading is 160,mL
